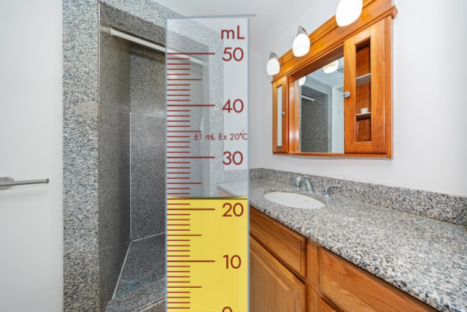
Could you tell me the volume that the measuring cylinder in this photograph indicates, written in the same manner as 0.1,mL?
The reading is 22,mL
